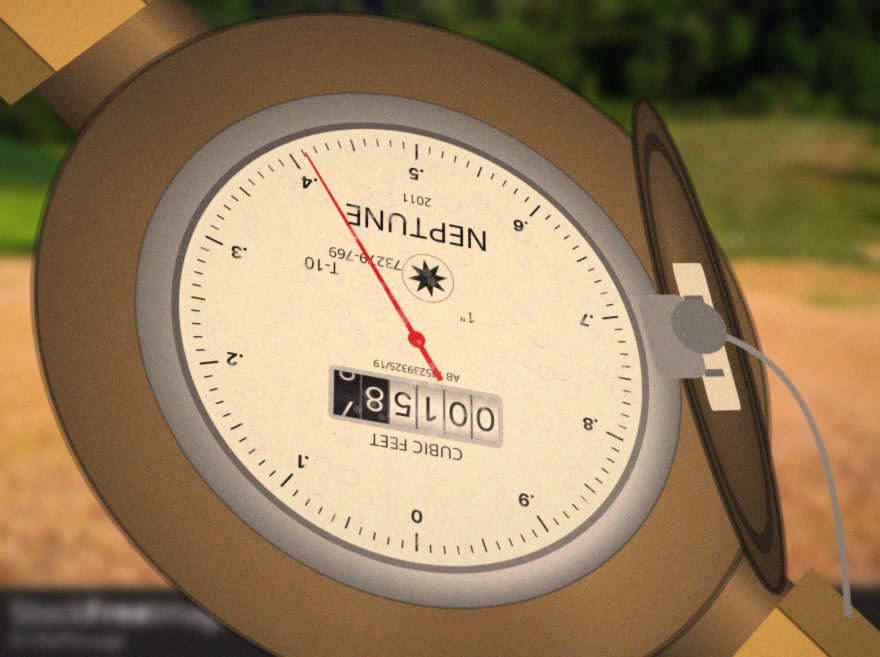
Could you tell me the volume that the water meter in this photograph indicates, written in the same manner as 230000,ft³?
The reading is 1587.41,ft³
